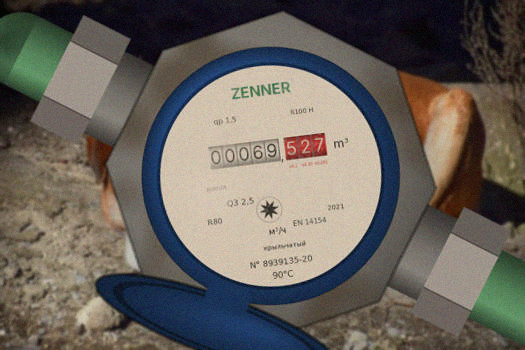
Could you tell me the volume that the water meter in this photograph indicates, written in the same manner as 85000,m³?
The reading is 69.527,m³
